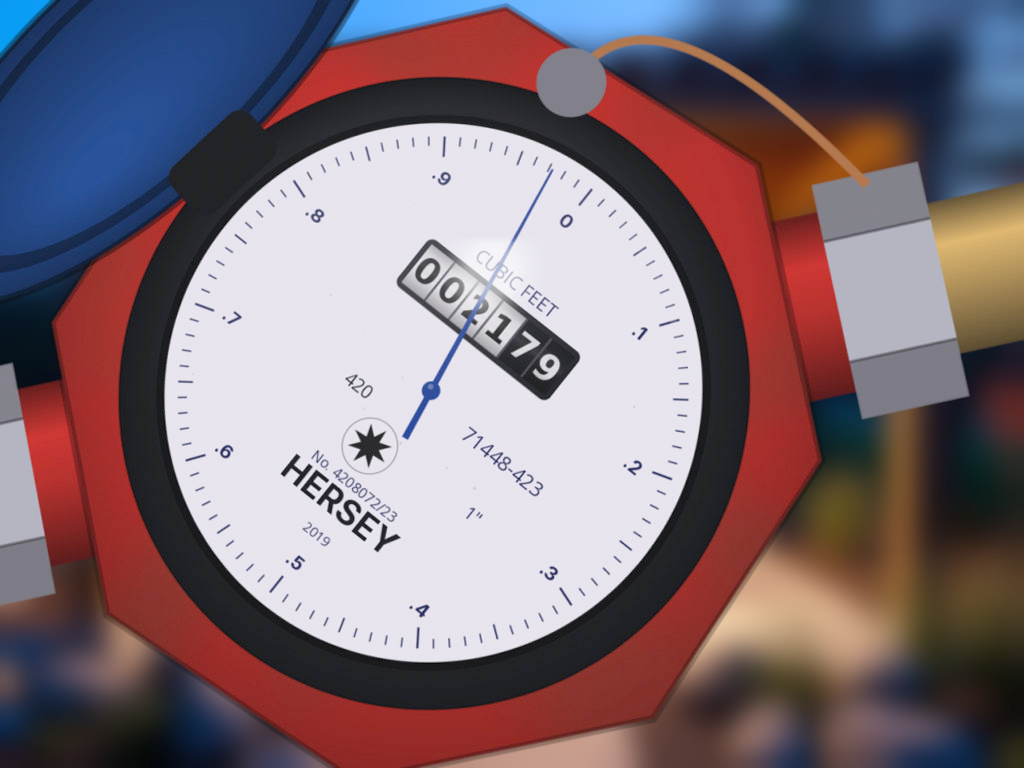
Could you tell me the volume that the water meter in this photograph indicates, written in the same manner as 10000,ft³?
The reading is 2178.97,ft³
